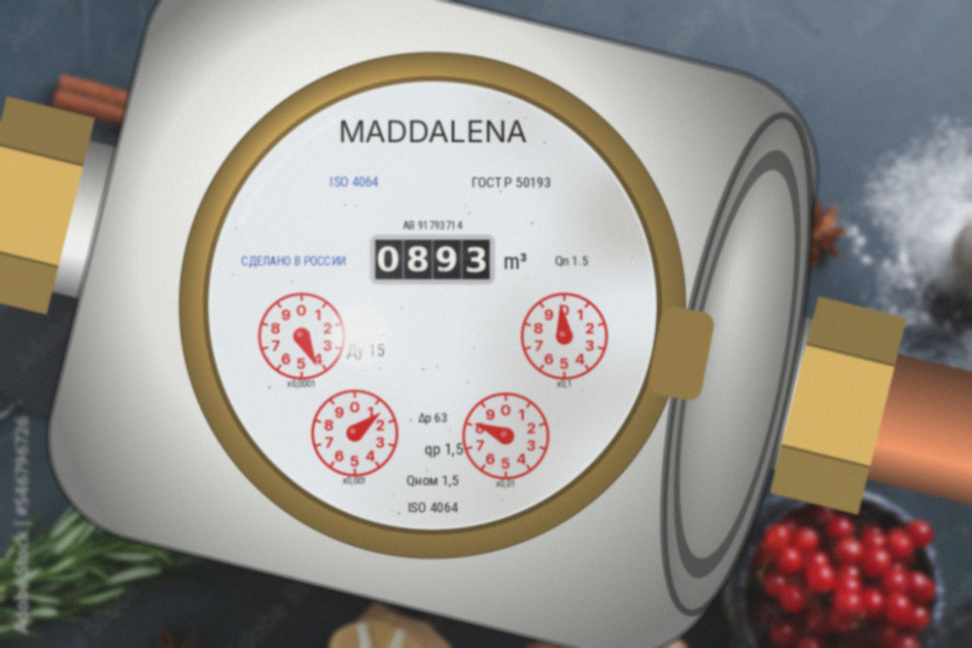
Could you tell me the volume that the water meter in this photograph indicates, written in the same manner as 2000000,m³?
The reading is 892.9814,m³
